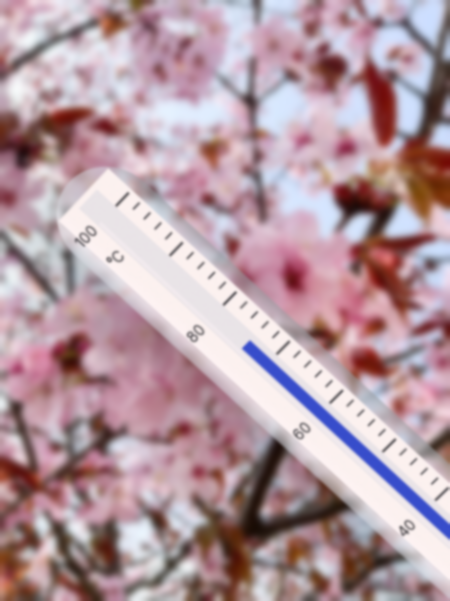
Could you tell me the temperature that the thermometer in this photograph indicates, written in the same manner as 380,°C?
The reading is 74,°C
